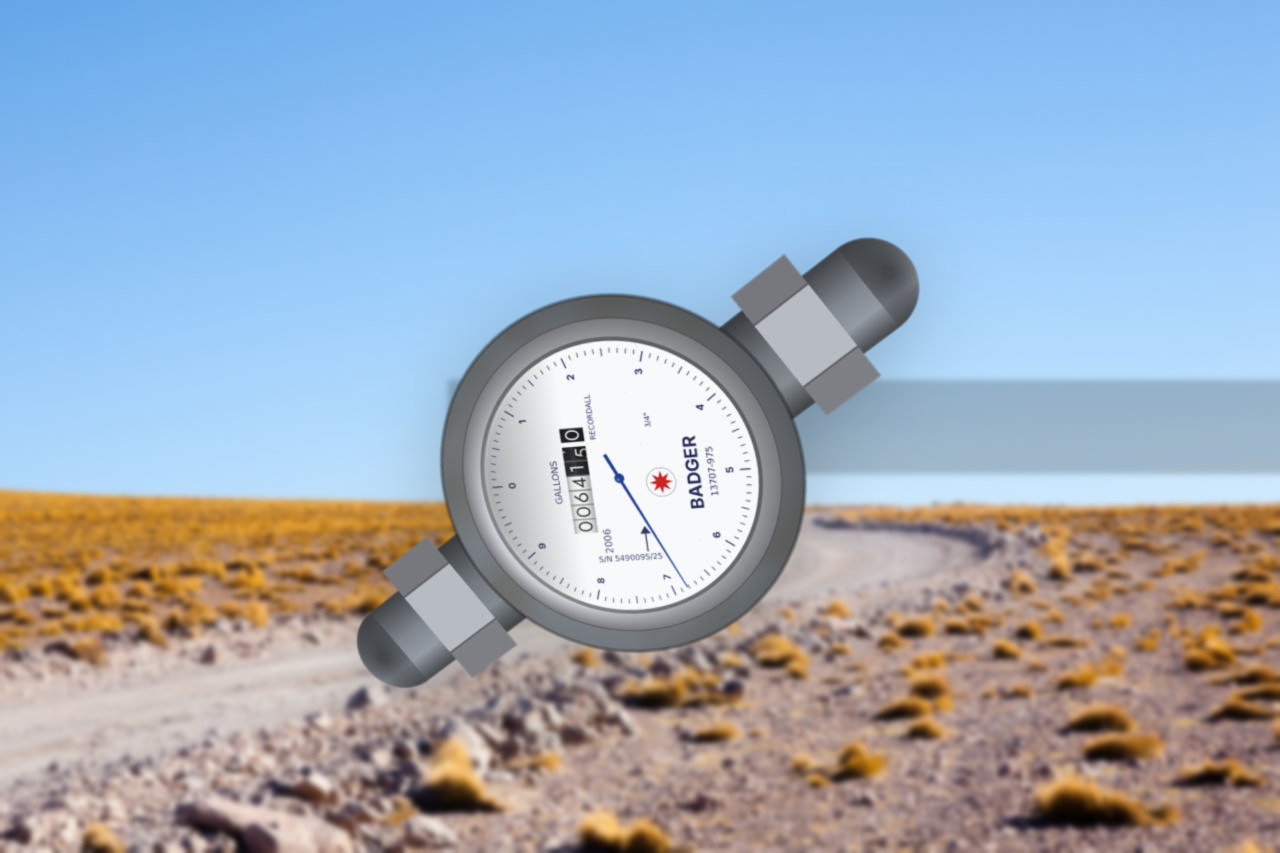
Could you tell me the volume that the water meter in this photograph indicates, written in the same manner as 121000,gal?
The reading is 64146.8,gal
